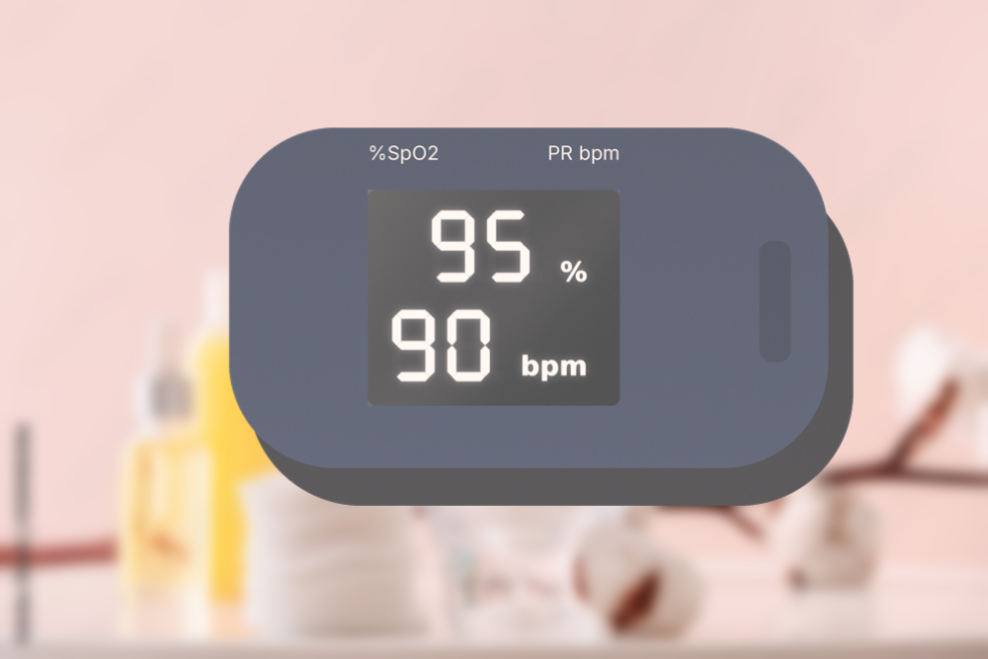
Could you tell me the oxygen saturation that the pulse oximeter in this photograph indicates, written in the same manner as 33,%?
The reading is 95,%
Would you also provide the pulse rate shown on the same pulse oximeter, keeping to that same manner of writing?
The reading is 90,bpm
